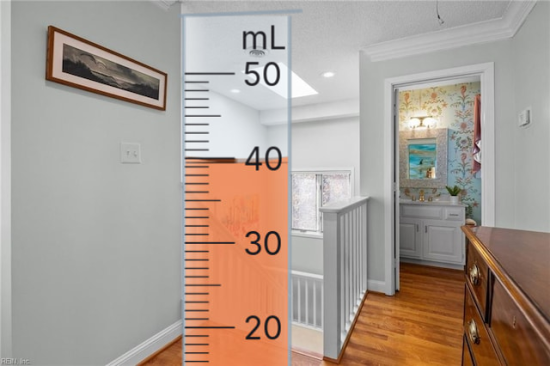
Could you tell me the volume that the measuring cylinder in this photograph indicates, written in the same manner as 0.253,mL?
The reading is 39.5,mL
